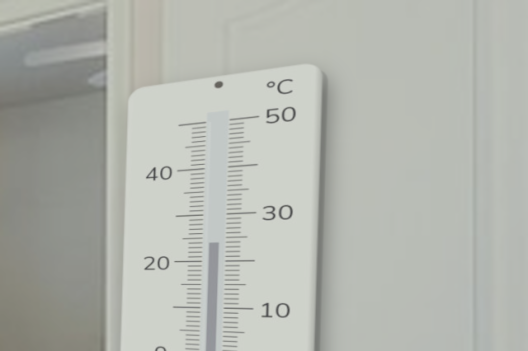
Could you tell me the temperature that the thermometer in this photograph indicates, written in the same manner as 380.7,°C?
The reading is 24,°C
